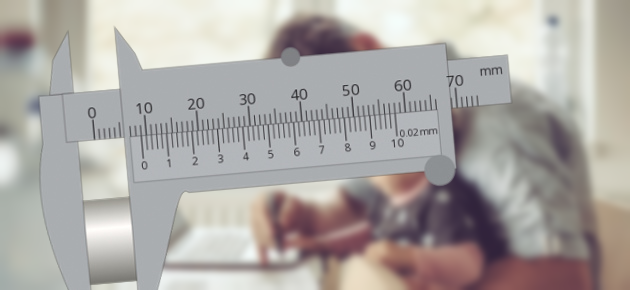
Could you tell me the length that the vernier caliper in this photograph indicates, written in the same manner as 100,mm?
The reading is 9.0,mm
